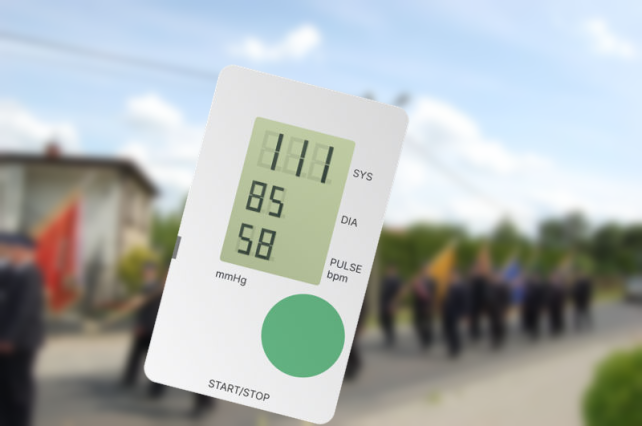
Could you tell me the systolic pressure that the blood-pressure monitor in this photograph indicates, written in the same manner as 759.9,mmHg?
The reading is 111,mmHg
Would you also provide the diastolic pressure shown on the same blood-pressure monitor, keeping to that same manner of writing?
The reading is 85,mmHg
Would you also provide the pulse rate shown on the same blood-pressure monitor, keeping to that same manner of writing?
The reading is 58,bpm
